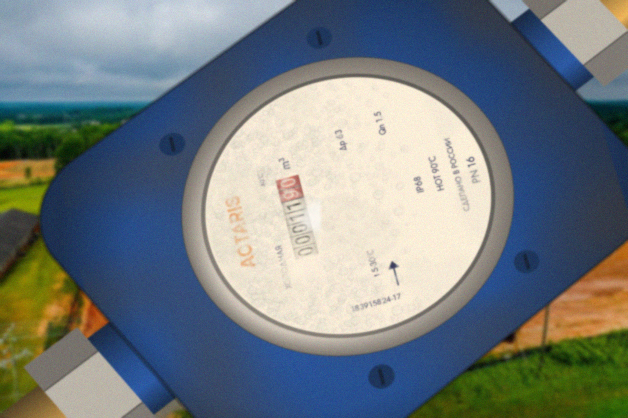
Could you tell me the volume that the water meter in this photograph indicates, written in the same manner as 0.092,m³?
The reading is 11.90,m³
